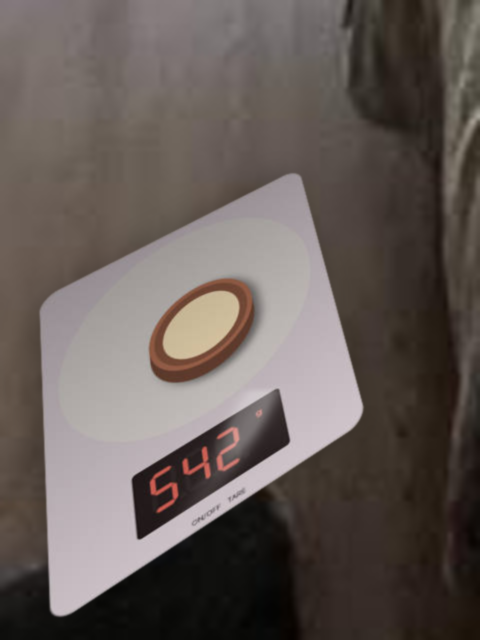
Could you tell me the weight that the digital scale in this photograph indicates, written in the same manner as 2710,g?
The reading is 542,g
